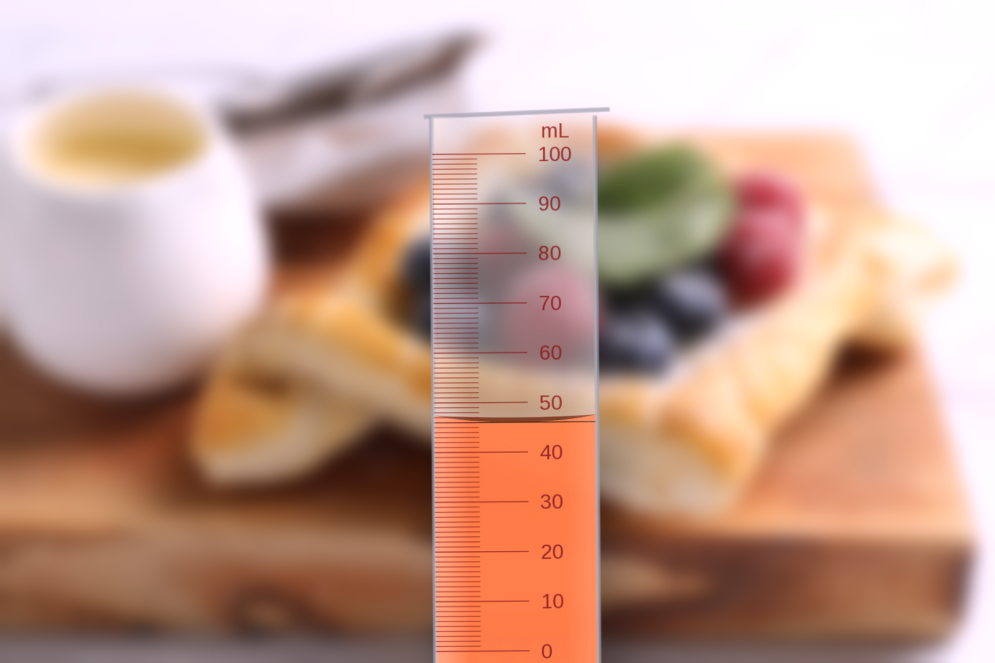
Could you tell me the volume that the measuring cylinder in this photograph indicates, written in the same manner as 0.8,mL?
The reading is 46,mL
